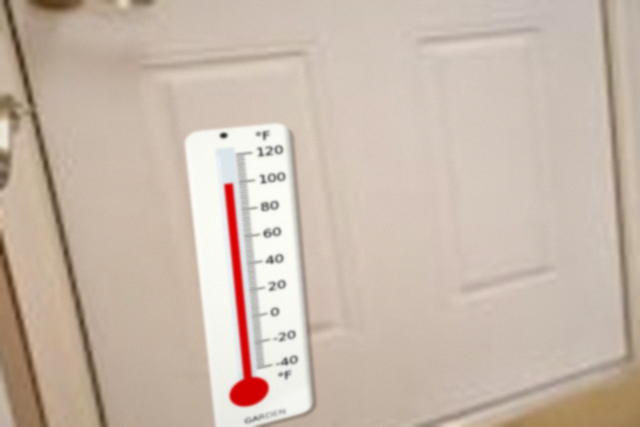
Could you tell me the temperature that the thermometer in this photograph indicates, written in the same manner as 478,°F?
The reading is 100,°F
